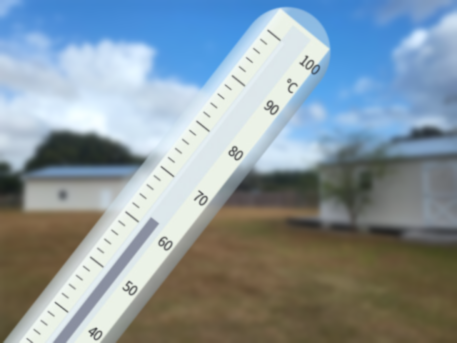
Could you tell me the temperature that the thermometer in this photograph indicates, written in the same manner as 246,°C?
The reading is 62,°C
